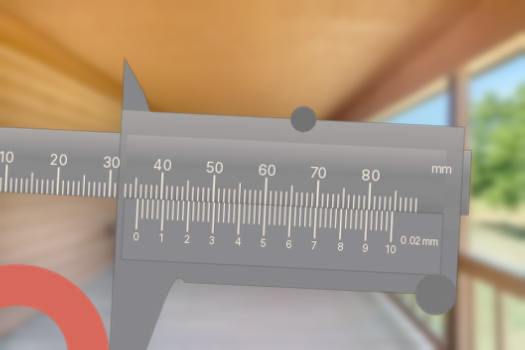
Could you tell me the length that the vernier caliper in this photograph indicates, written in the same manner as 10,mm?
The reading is 35.5,mm
